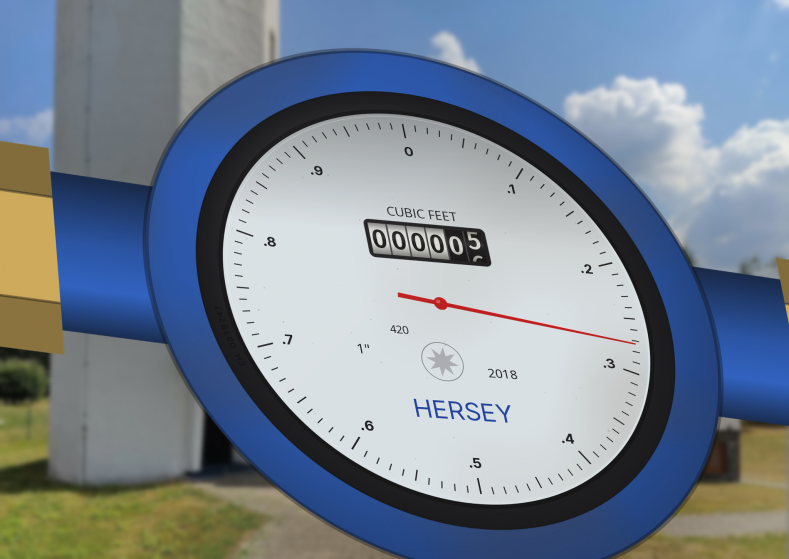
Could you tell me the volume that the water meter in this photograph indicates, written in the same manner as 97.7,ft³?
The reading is 5.27,ft³
